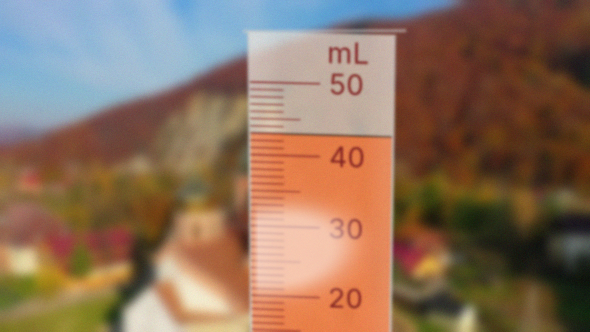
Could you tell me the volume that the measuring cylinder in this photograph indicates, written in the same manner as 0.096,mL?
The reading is 43,mL
